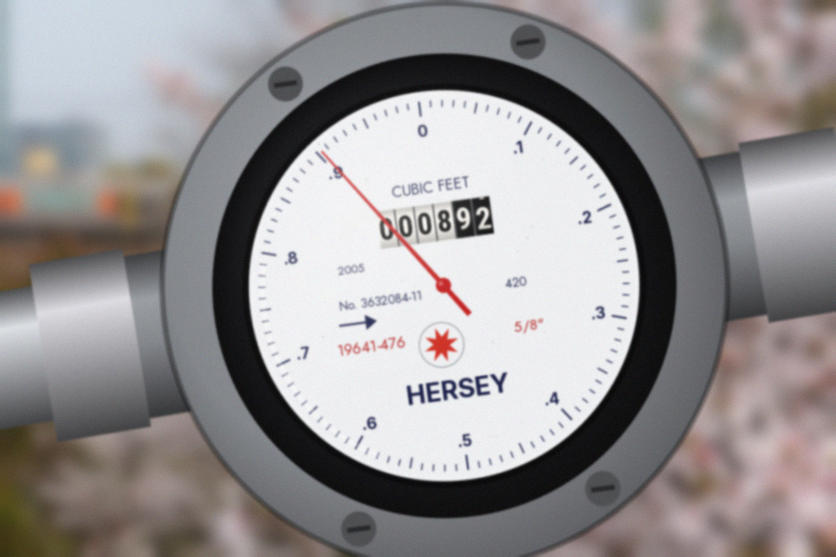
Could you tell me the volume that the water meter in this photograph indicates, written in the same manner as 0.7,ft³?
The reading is 891.90,ft³
